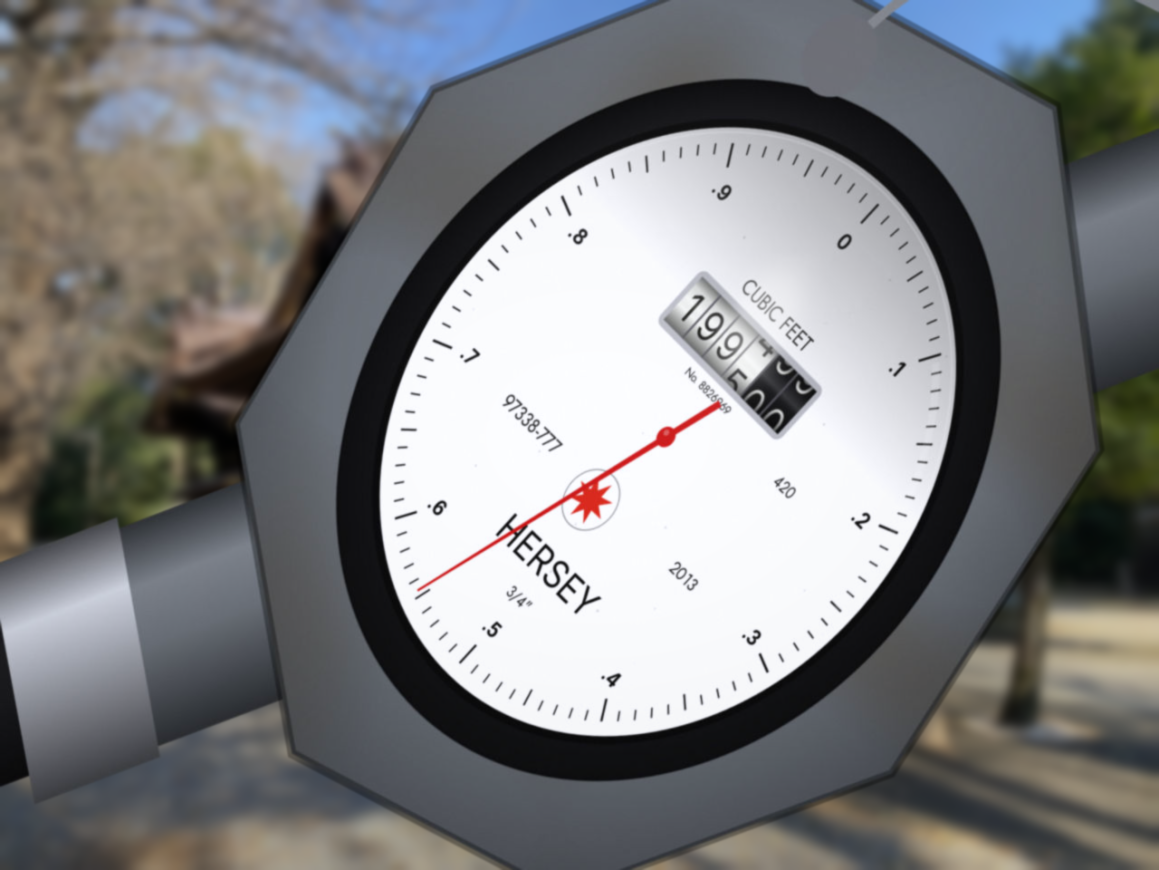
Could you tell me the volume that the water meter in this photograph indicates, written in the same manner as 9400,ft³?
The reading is 199499.55,ft³
